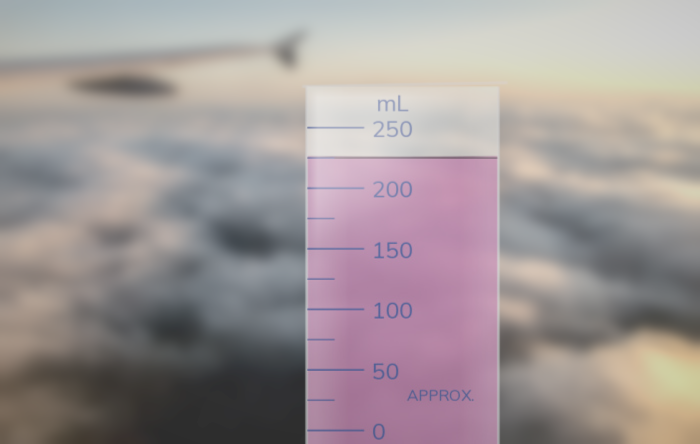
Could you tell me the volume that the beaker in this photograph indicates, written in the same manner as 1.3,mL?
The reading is 225,mL
